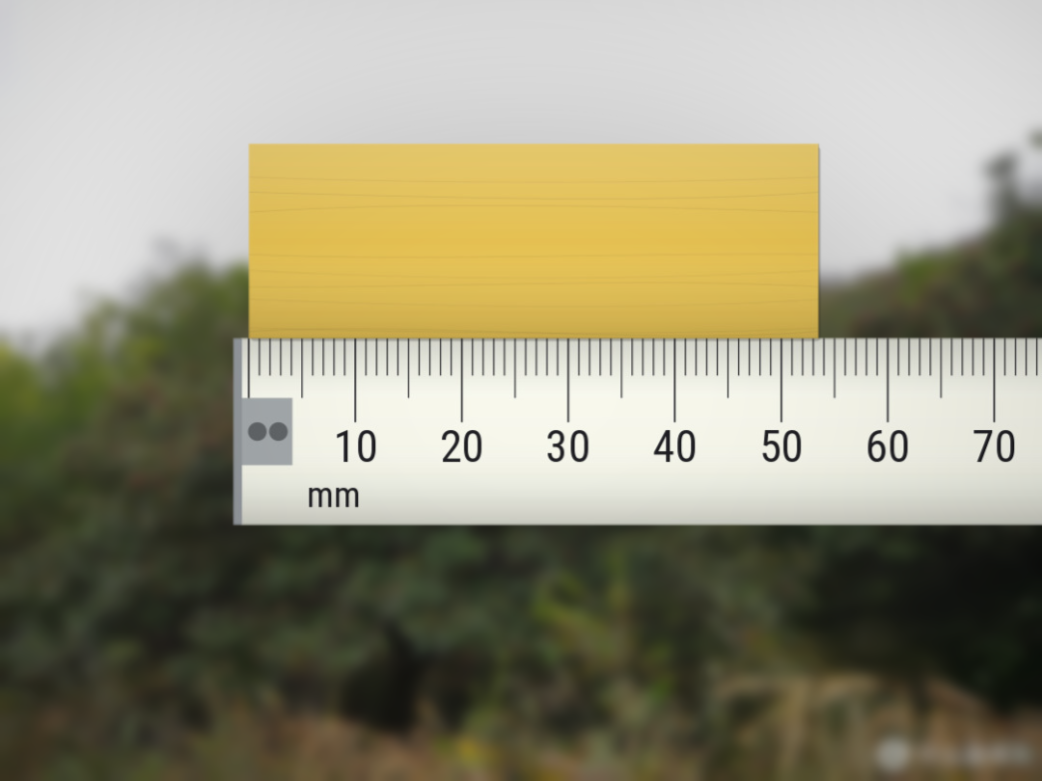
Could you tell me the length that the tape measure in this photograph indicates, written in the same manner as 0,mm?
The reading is 53.5,mm
